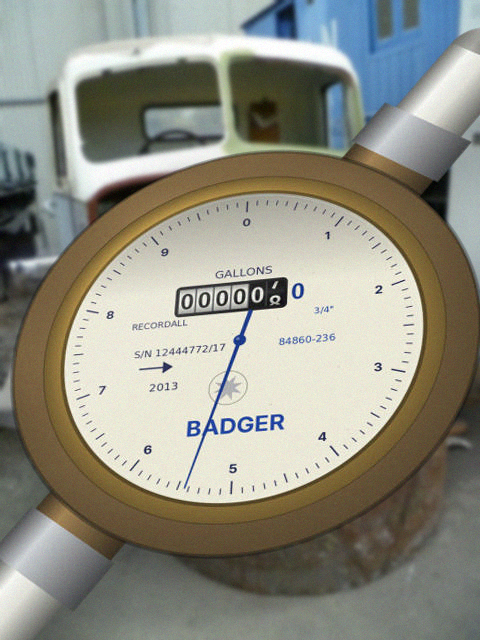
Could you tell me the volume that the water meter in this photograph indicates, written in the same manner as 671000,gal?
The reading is 75.4,gal
